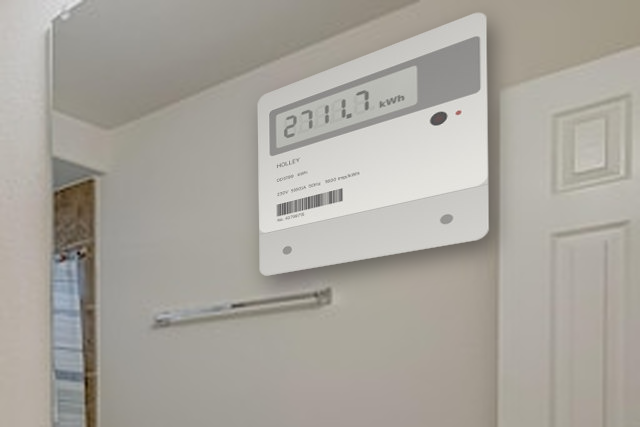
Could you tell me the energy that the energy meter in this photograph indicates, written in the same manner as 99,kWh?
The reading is 2711.7,kWh
